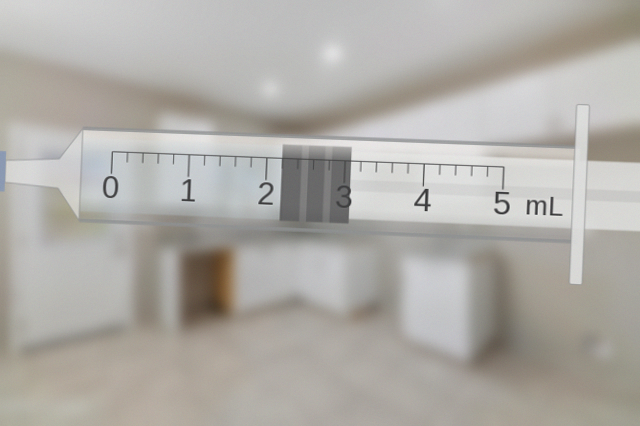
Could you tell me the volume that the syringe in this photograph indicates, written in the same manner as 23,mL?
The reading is 2.2,mL
